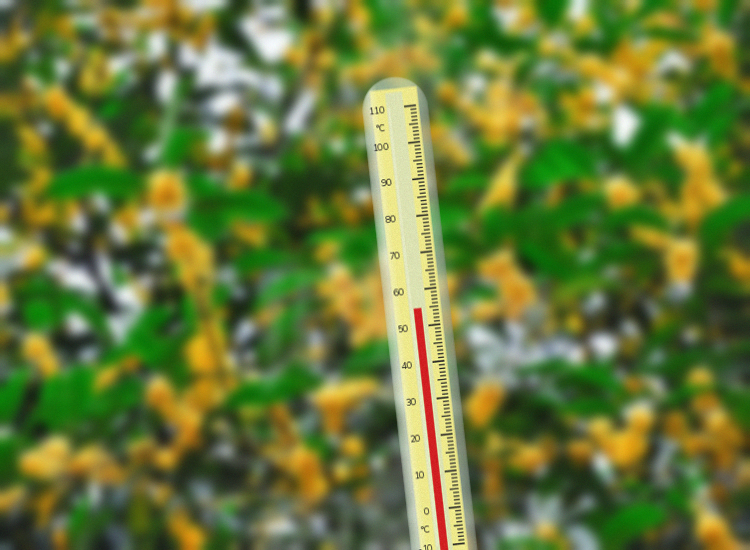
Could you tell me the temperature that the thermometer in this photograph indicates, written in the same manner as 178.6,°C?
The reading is 55,°C
